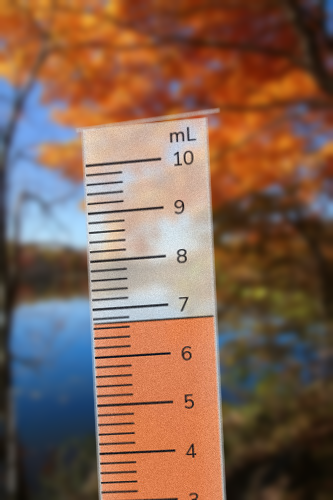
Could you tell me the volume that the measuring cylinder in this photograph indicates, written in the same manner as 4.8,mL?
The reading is 6.7,mL
